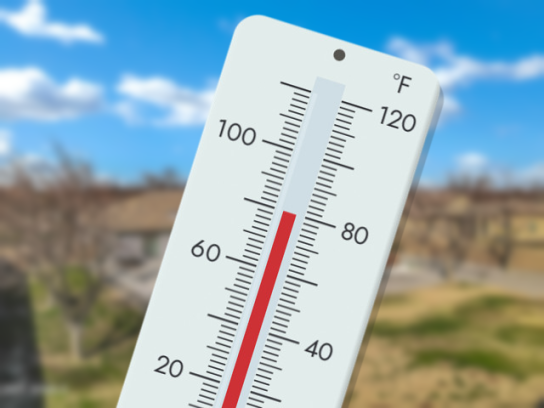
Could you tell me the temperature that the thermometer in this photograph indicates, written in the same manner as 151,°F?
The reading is 80,°F
